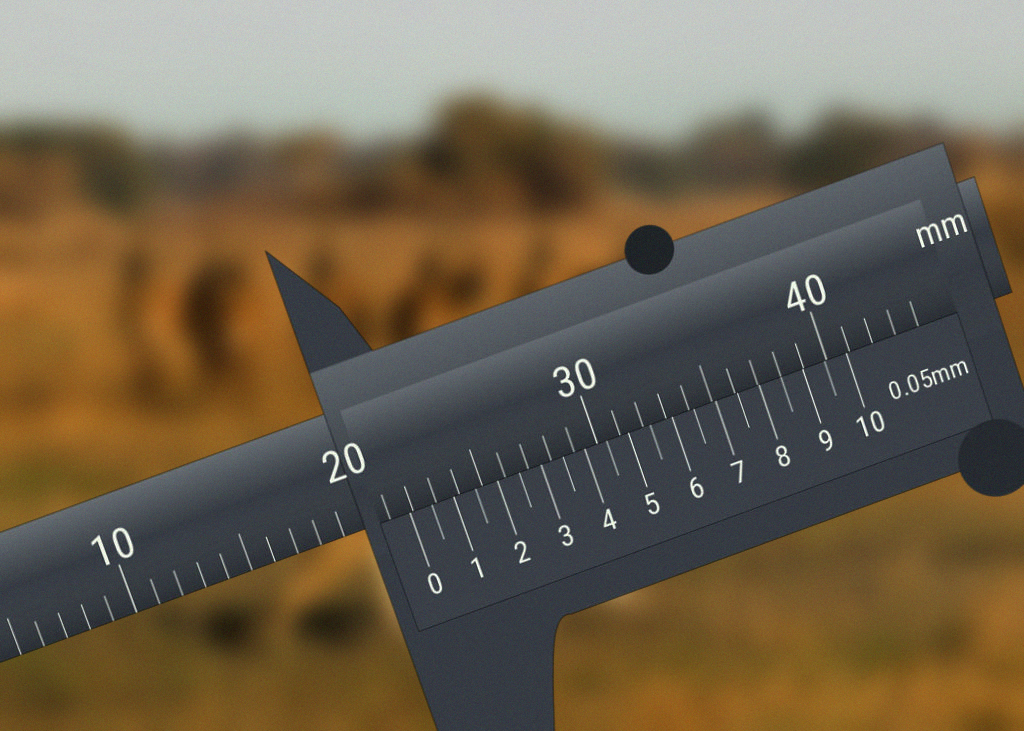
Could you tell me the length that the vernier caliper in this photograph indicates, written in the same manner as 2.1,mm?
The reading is 21.85,mm
